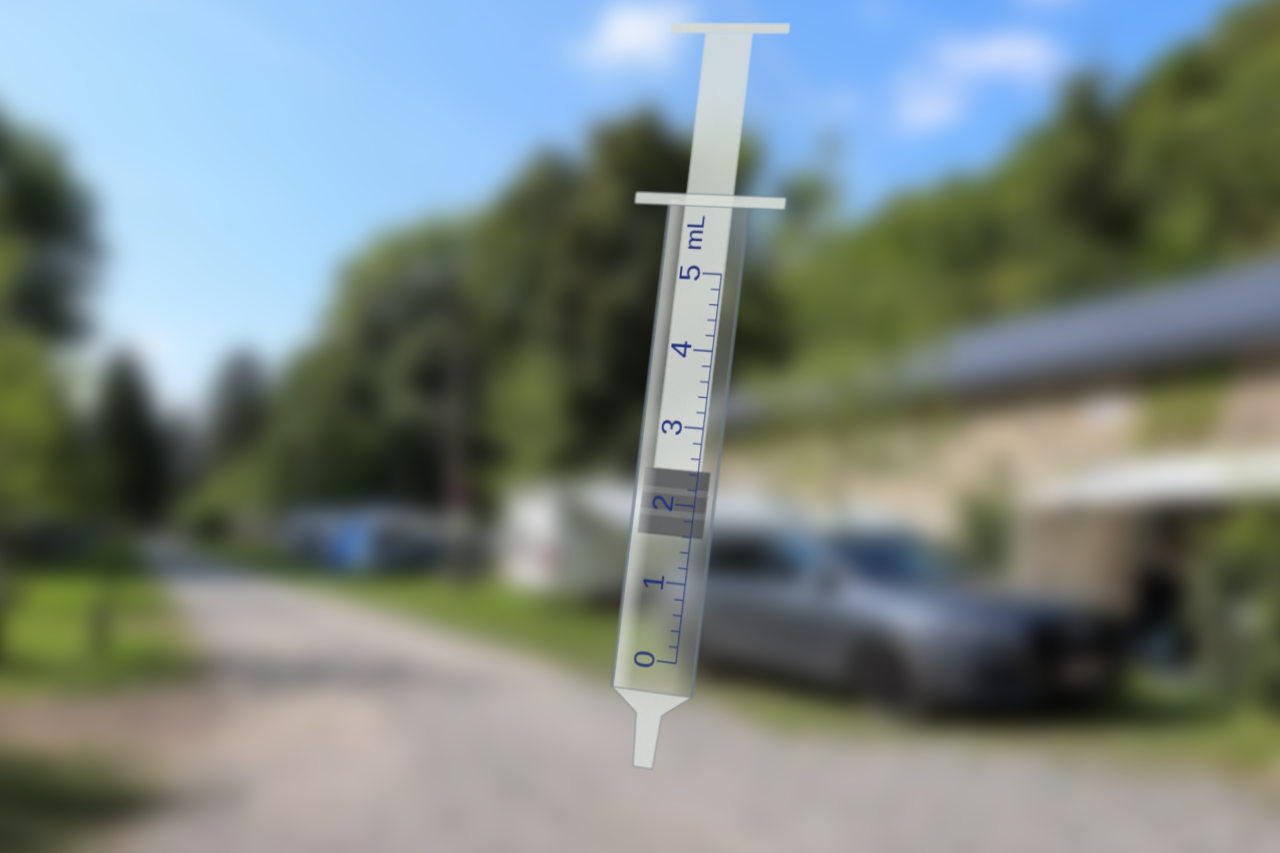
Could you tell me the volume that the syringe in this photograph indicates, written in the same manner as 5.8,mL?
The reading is 1.6,mL
